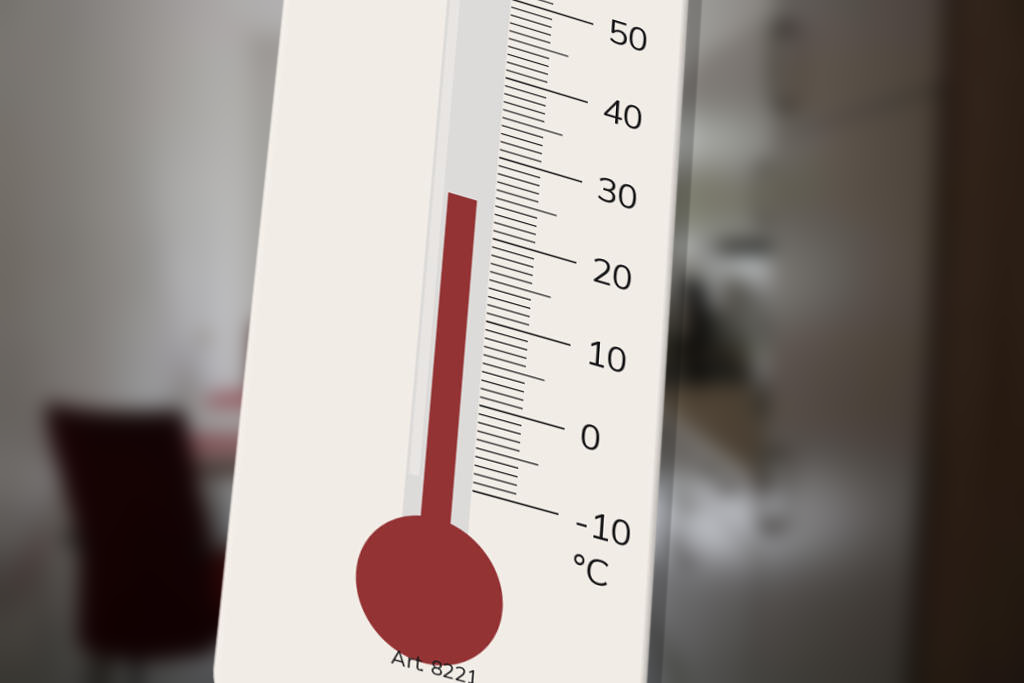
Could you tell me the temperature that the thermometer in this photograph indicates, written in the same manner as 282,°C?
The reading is 24,°C
